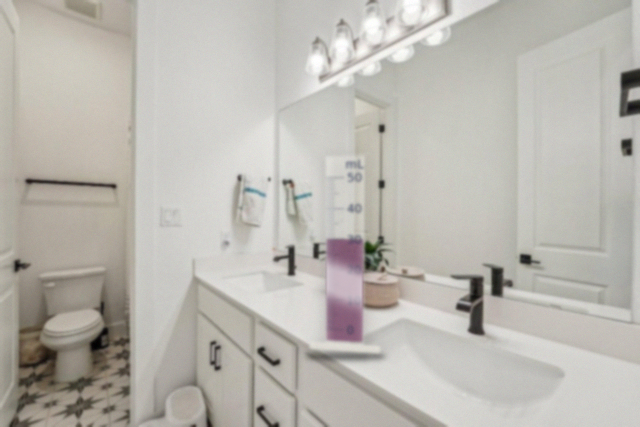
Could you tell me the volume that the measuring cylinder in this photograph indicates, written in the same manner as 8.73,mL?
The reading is 30,mL
